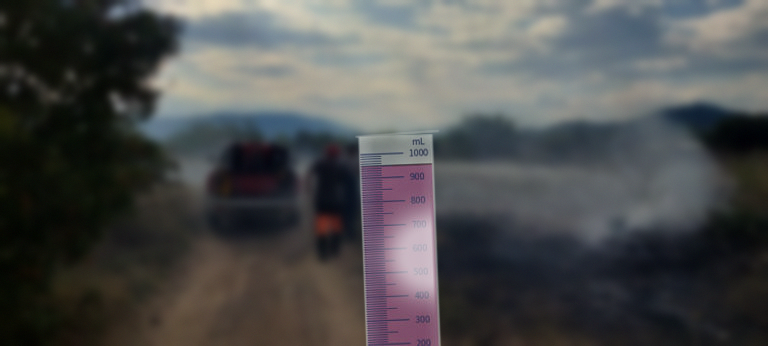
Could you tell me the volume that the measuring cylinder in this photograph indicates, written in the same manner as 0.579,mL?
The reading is 950,mL
